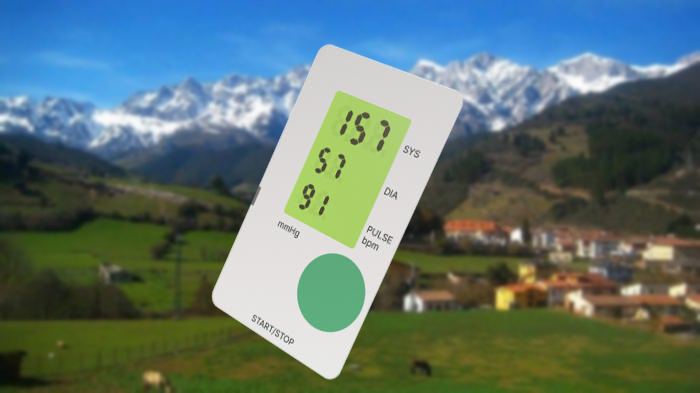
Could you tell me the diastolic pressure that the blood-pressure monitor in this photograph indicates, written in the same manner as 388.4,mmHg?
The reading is 57,mmHg
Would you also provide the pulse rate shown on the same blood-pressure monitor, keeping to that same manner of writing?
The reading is 91,bpm
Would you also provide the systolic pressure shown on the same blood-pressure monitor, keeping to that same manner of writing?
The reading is 157,mmHg
